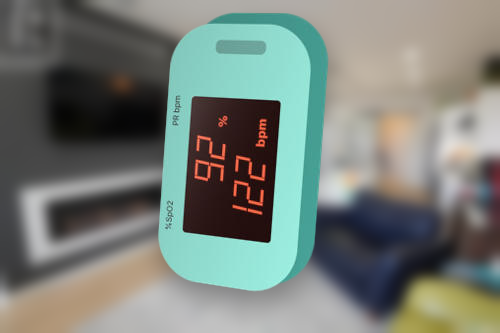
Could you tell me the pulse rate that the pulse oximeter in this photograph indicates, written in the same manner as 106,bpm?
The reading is 122,bpm
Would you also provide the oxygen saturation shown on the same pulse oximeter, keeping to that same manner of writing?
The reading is 92,%
